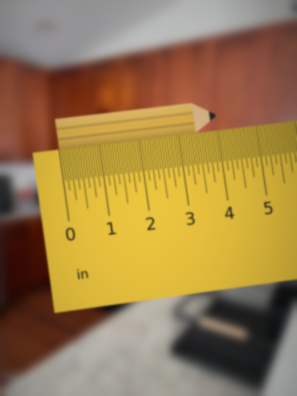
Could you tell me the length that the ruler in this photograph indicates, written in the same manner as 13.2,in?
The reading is 4,in
